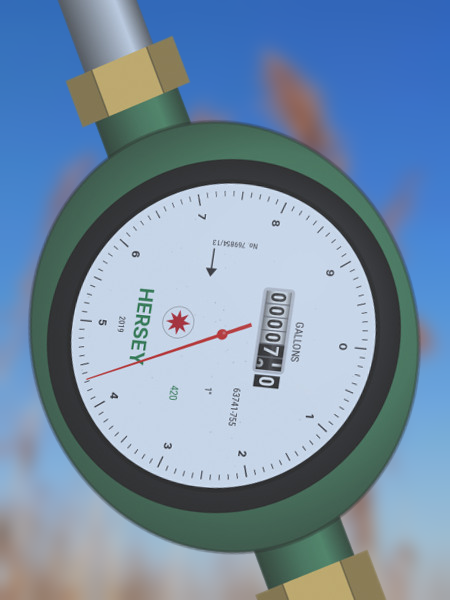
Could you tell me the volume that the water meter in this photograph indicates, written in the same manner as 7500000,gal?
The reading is 714.3,gal
